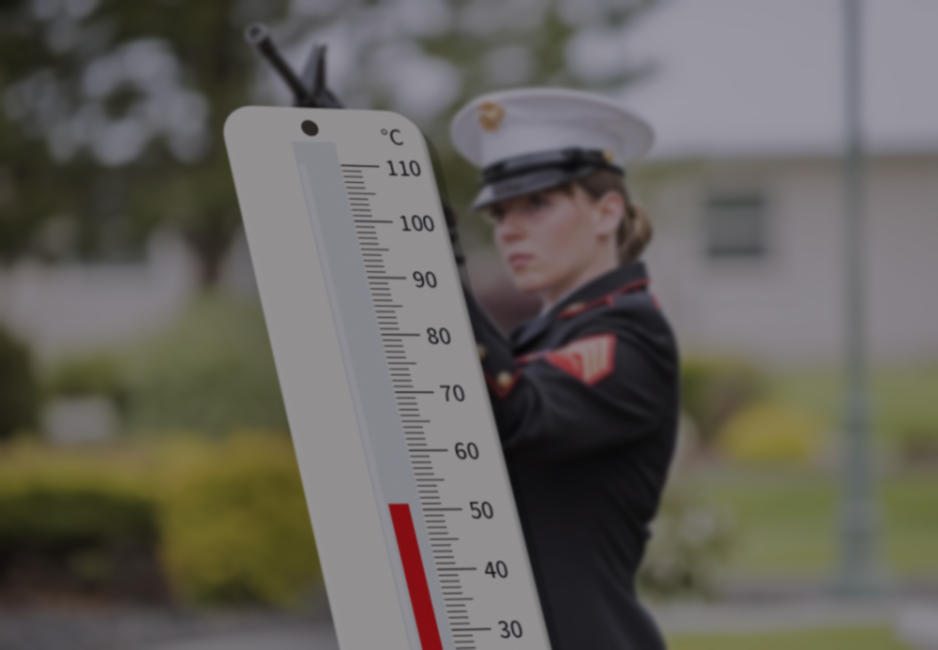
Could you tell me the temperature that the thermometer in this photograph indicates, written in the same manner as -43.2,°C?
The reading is 51,°C
